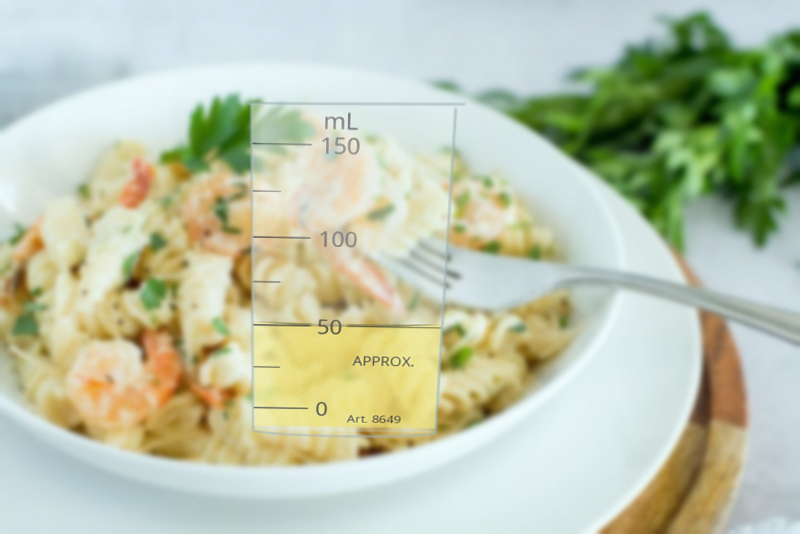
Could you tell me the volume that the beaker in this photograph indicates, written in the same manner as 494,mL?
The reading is 50,mL
